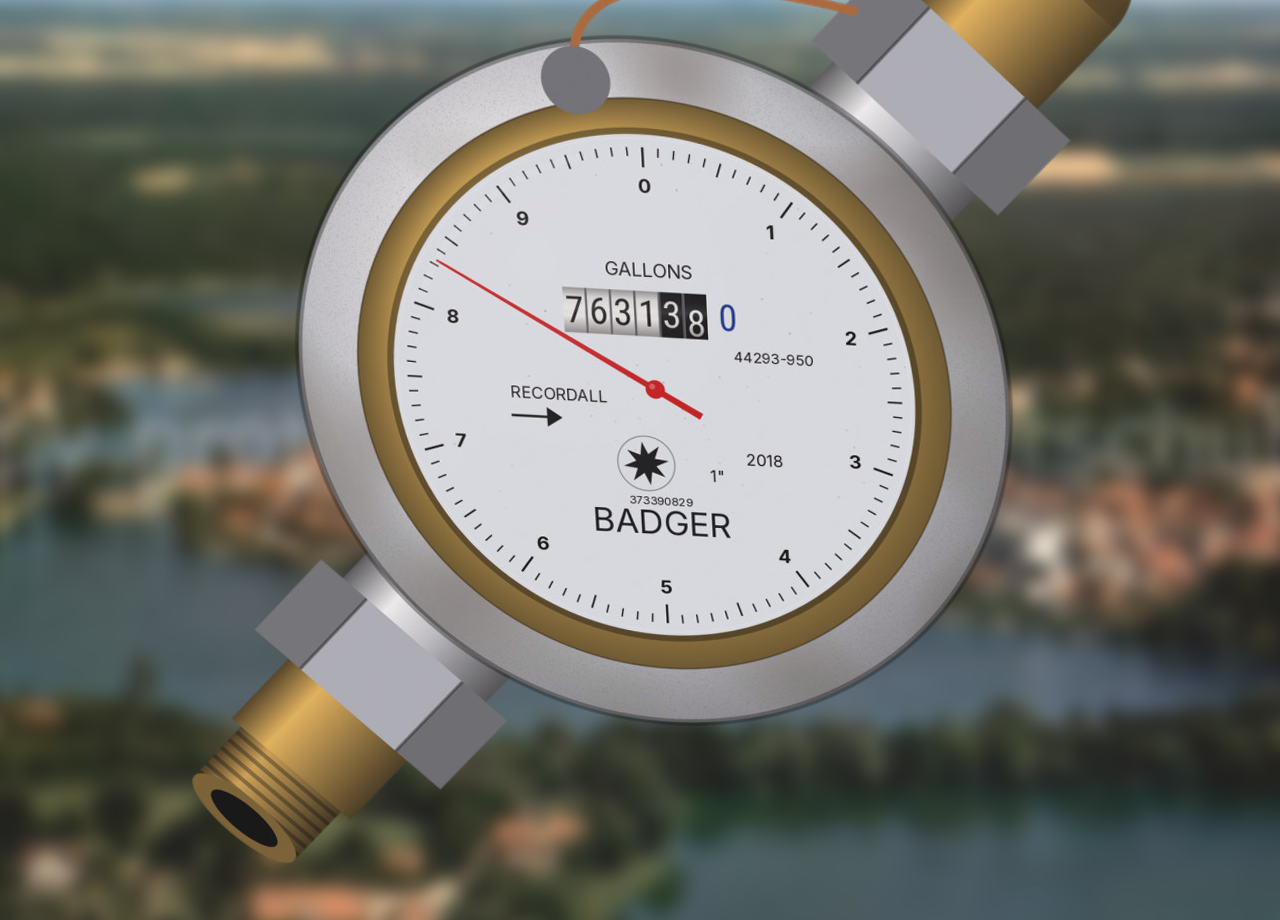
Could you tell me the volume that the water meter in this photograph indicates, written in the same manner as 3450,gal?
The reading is 7631378.3,gal
